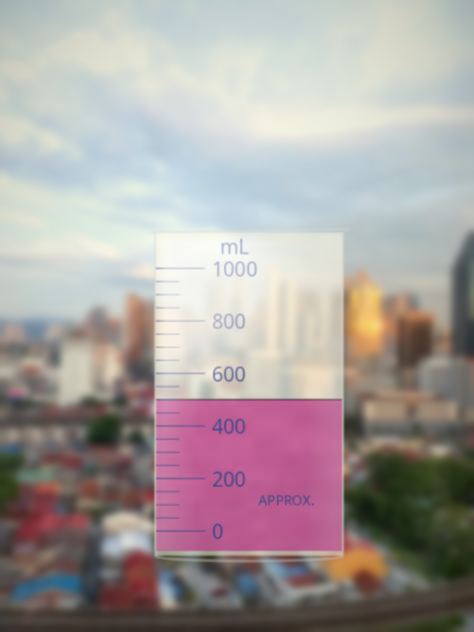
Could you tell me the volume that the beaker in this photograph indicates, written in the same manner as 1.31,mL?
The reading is 500,mL
